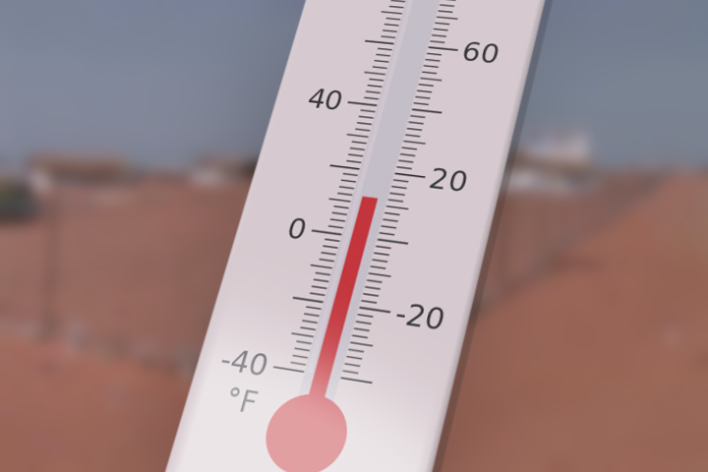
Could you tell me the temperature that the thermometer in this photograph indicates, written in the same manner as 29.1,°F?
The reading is 12,°F
